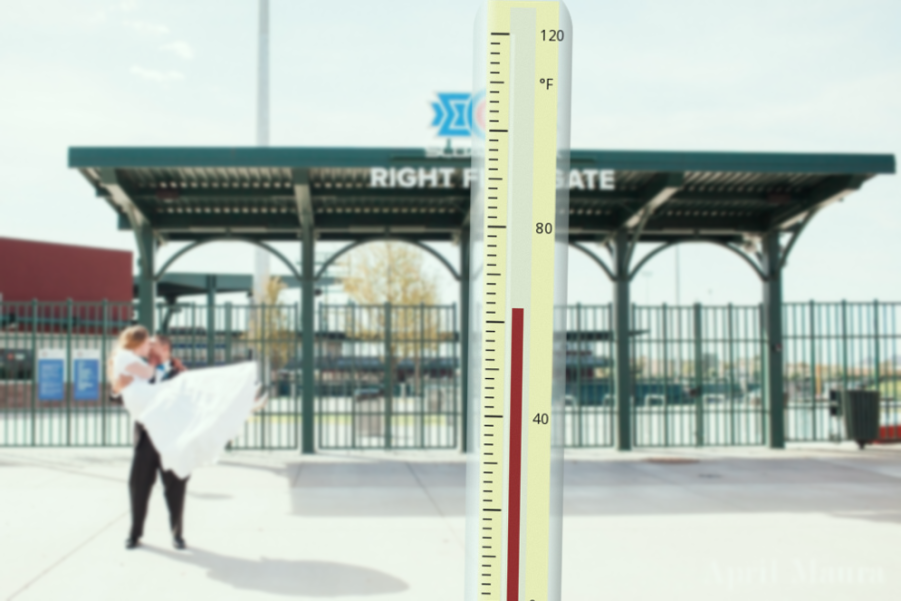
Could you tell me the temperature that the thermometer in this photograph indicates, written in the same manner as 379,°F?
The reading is 63,°F
